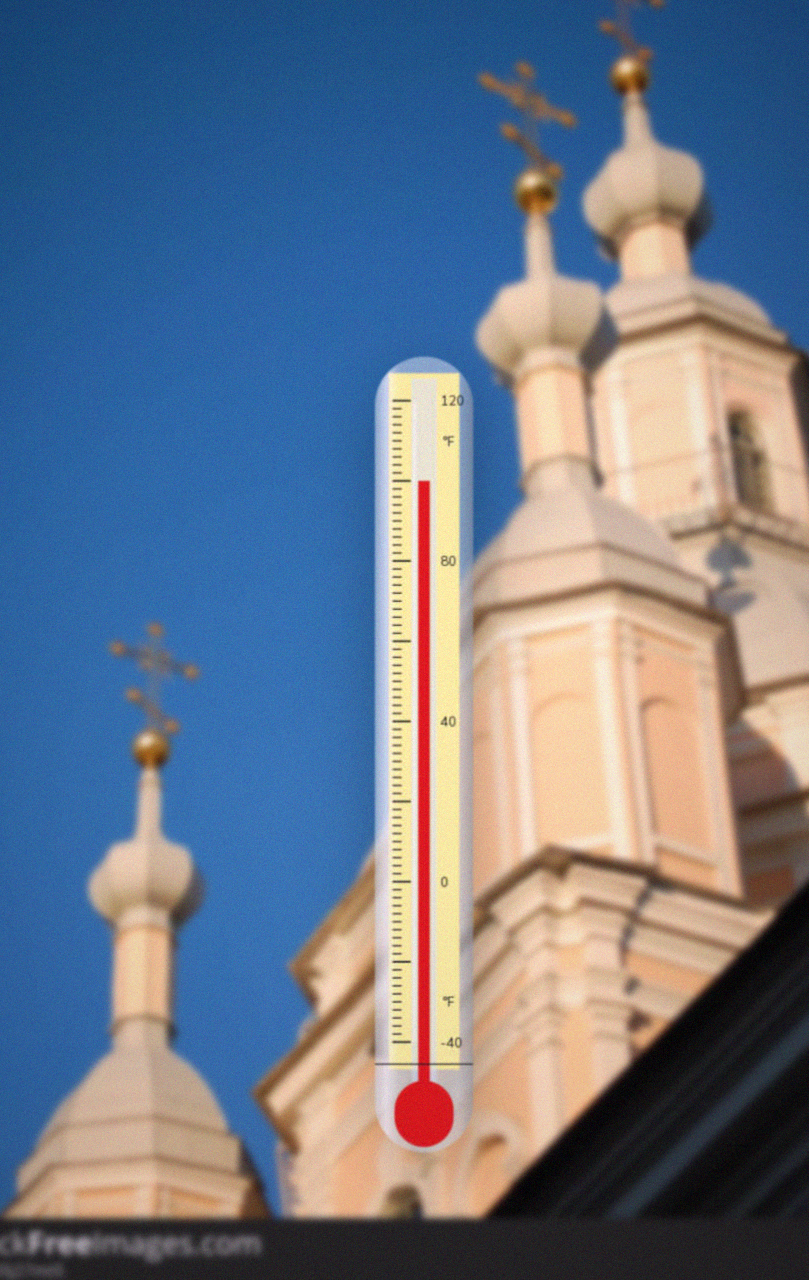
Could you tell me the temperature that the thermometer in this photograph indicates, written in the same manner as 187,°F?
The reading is 100,°F
